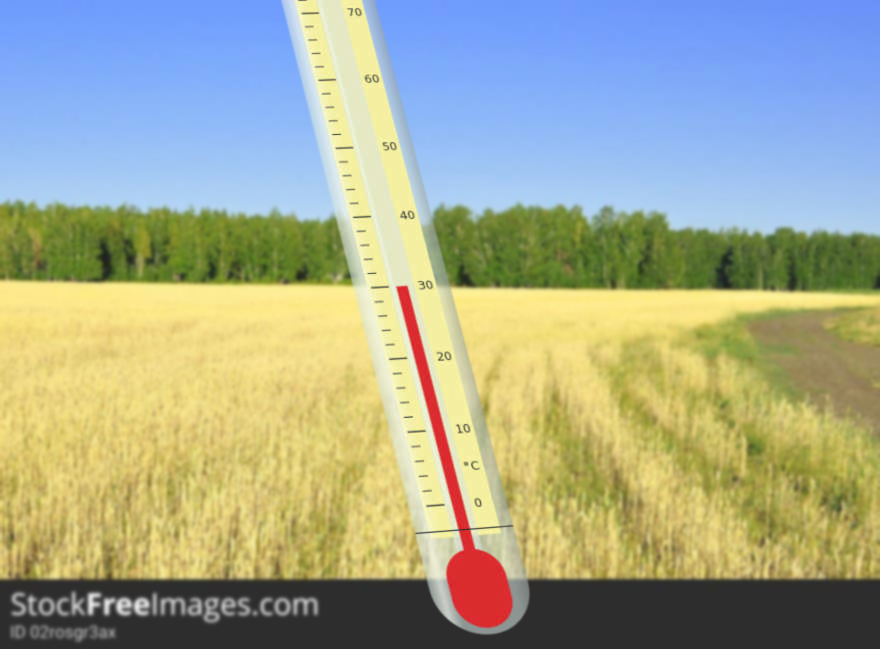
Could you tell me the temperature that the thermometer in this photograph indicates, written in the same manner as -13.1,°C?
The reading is 30,°C
